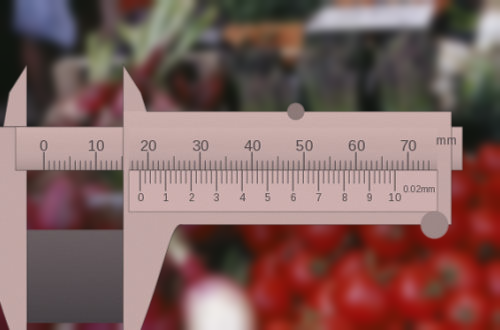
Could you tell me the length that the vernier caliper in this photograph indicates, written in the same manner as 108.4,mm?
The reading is 18.5,mm
